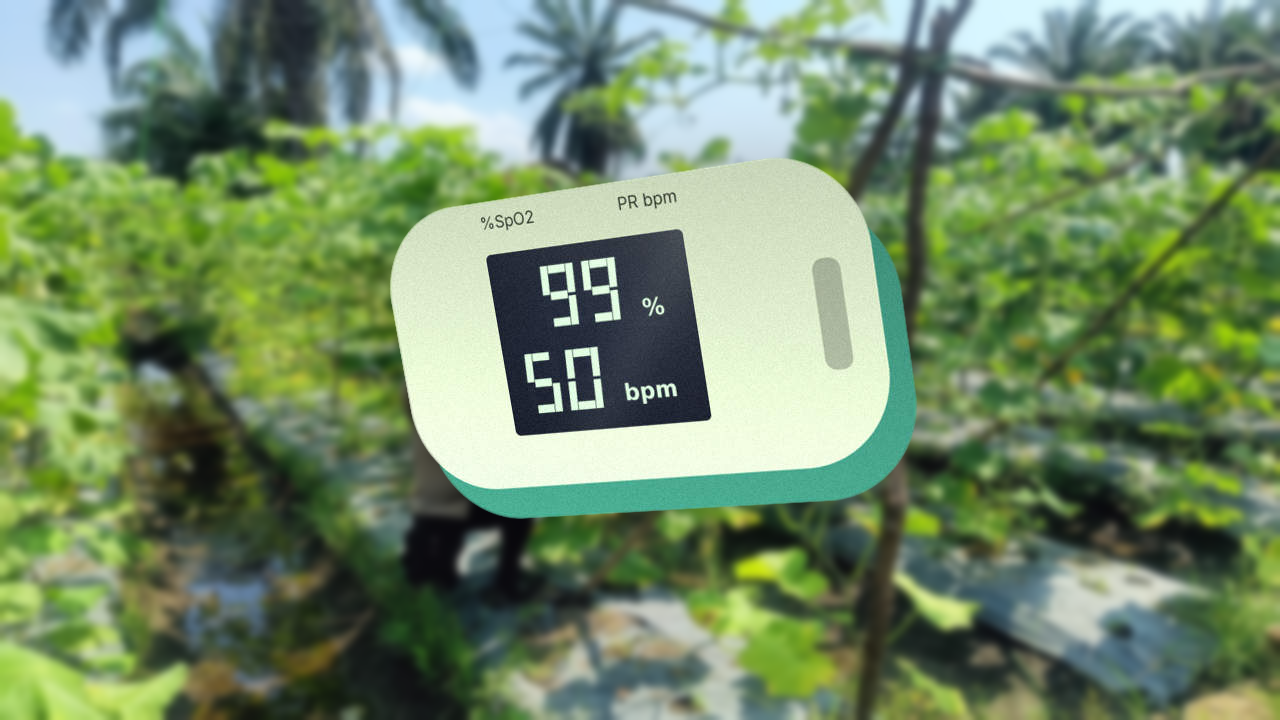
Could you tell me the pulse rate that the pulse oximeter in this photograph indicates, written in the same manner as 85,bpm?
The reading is 50,bpm
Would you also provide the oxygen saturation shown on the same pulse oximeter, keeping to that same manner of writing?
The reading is 99,%
